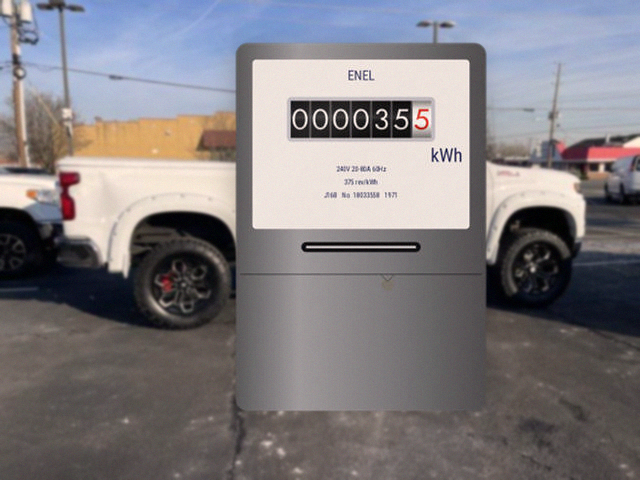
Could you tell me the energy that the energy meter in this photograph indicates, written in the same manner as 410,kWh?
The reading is 35.5,kWh
